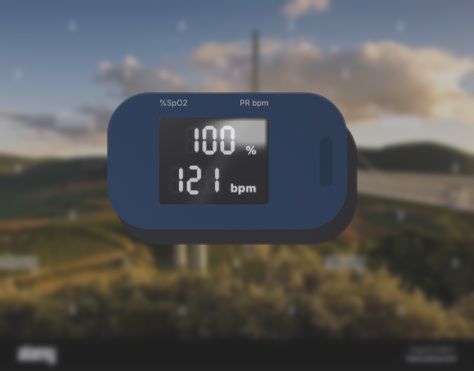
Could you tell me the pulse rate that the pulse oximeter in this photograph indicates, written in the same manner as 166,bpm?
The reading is 121,bpm
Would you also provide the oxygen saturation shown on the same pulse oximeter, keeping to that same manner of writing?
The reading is 100,%
